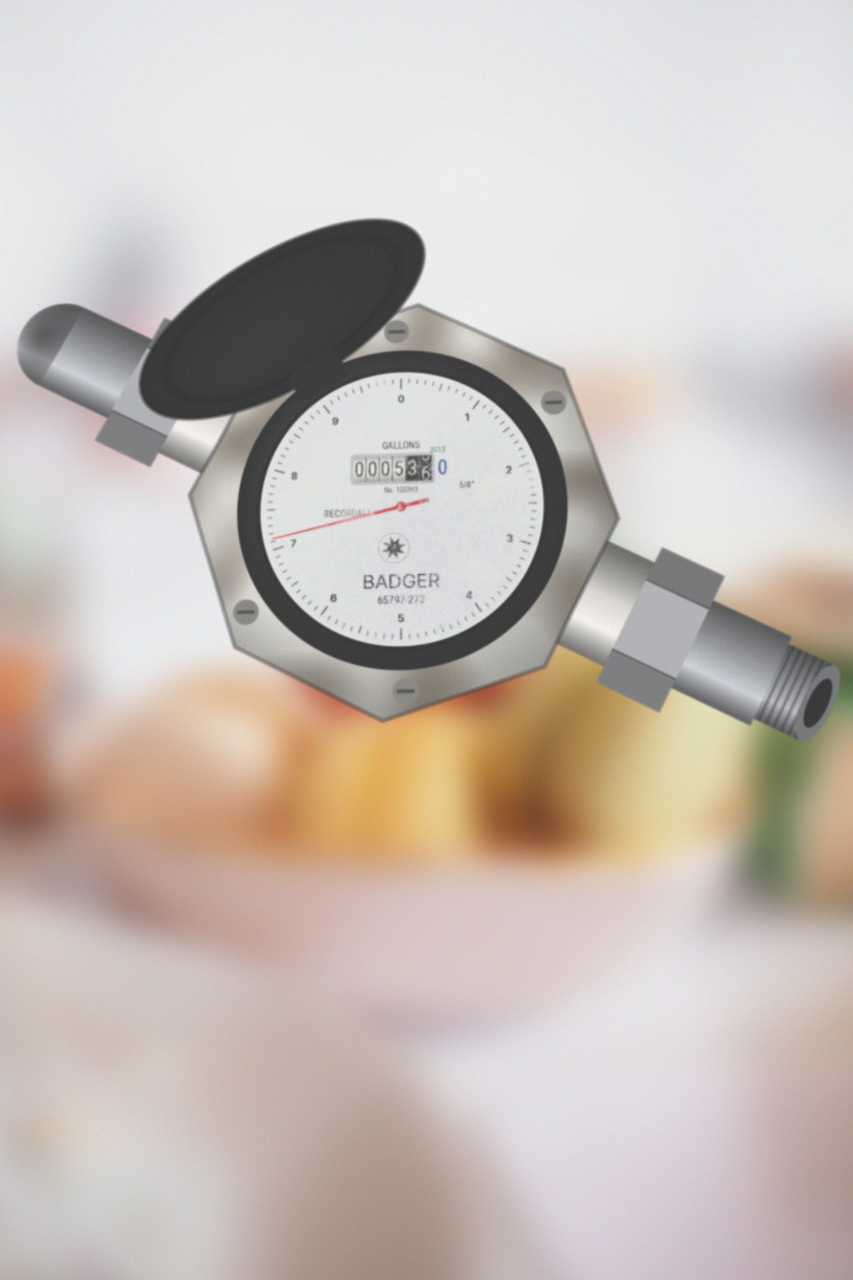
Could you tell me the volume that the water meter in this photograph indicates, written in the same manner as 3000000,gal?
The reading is 5357.1,gal
